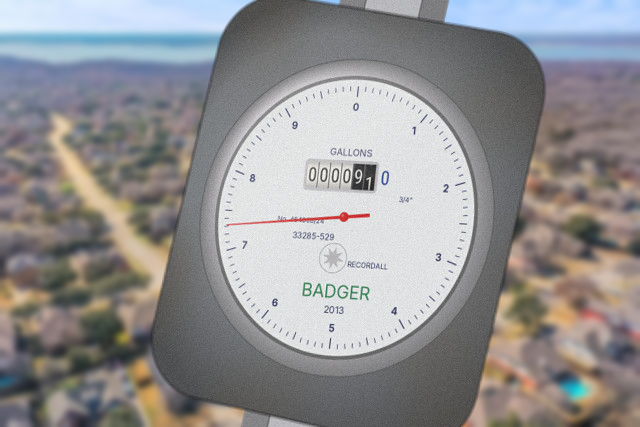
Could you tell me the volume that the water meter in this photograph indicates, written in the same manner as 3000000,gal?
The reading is 907.3,gal
